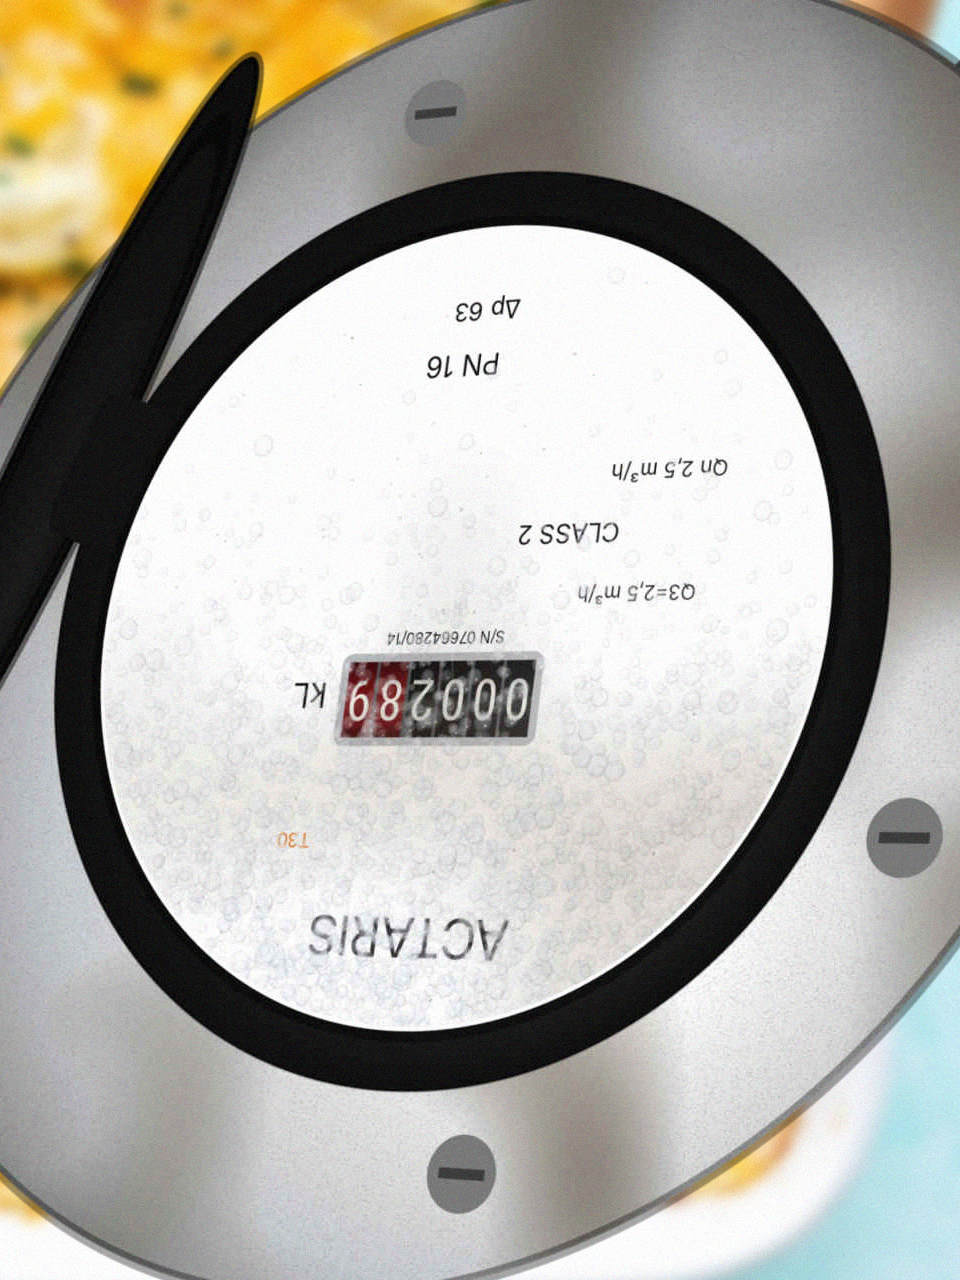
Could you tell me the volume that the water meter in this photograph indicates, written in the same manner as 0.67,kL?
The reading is 2.89,kL
